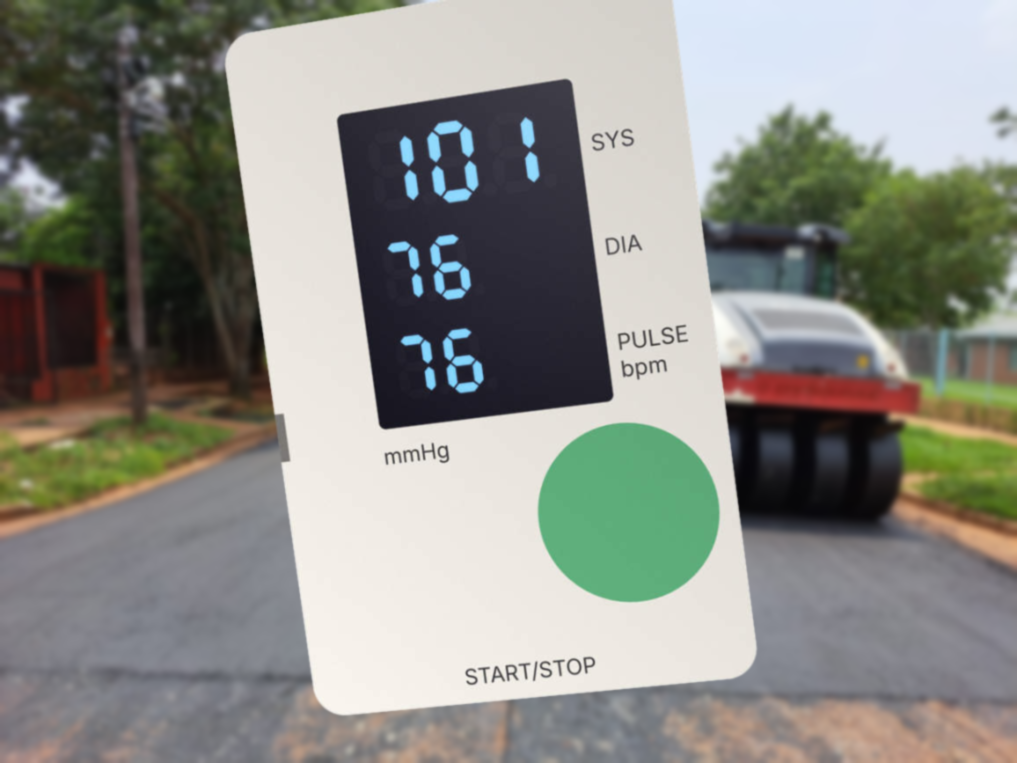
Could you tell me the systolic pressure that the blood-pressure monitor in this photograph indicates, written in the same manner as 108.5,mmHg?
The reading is 101,mmHg
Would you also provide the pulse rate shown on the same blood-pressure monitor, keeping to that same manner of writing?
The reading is 76,bpm
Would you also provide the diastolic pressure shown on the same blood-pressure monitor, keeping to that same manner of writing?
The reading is 76,mmHg
